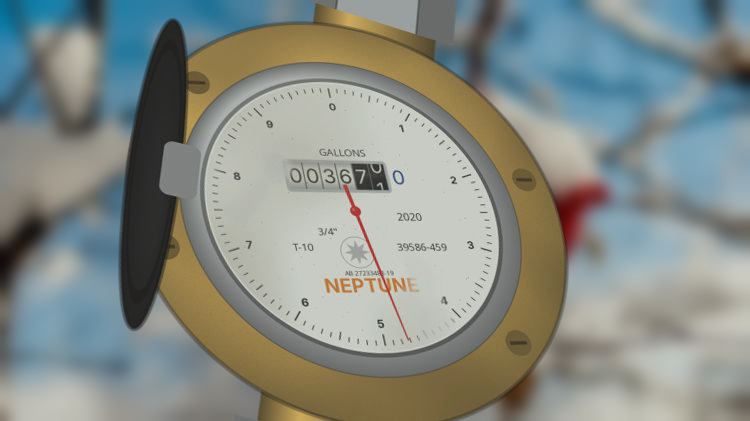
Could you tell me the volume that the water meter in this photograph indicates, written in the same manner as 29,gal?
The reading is 36704.7,gal
